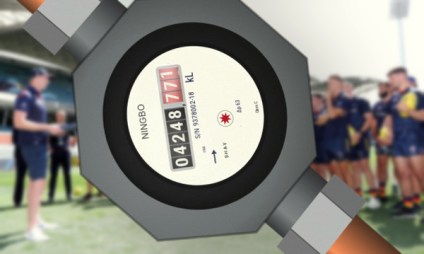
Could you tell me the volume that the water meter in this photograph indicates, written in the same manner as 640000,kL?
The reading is 4248.771,kL
